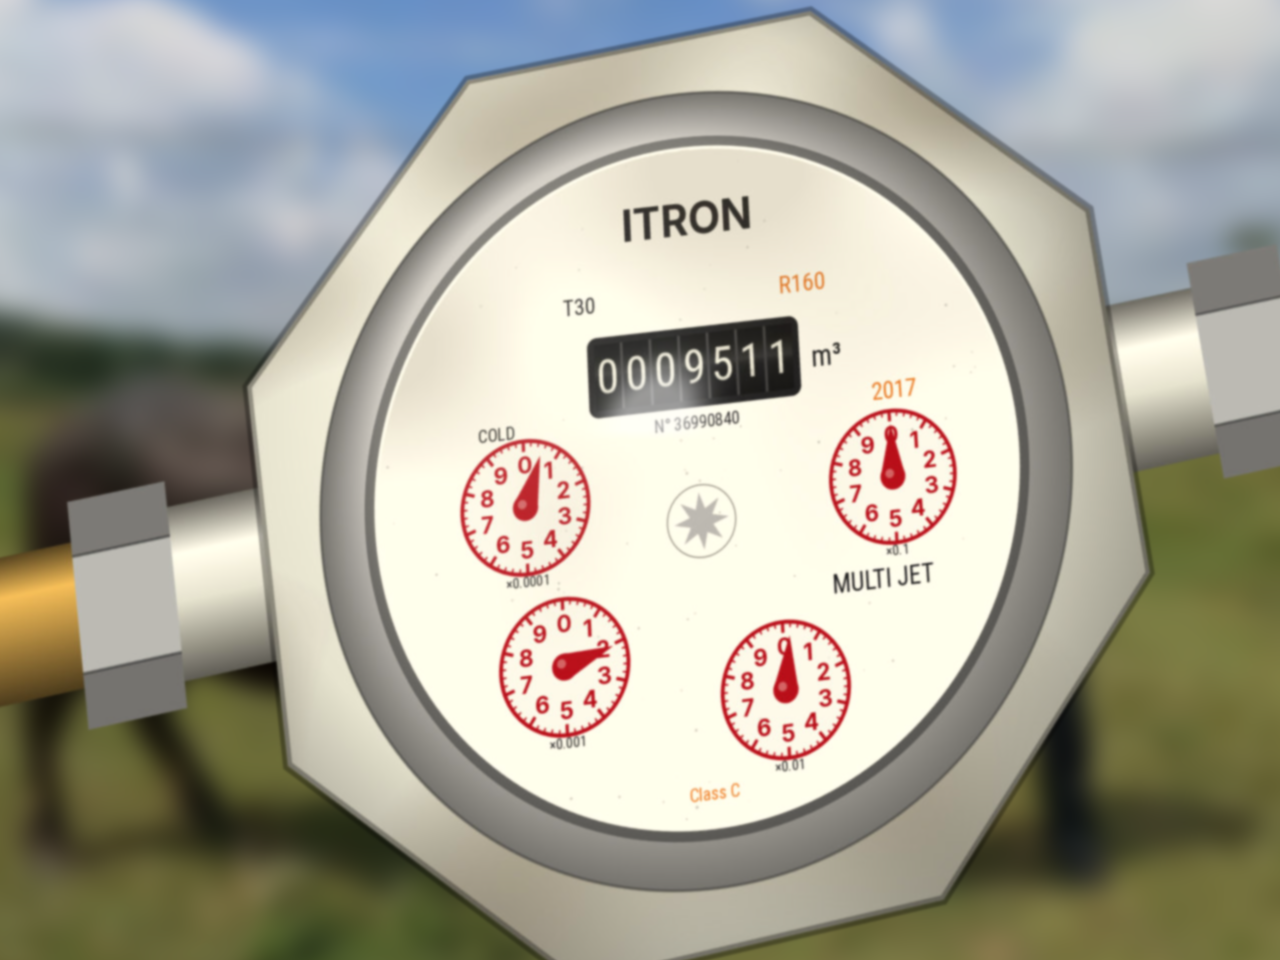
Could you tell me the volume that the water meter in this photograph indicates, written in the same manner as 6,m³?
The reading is 9511.0020,m³
